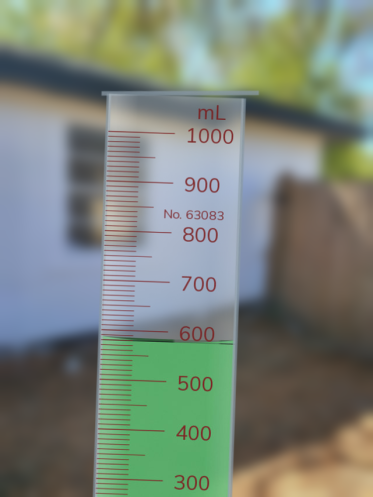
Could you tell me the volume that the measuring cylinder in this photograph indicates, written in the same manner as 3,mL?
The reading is 580,mL
